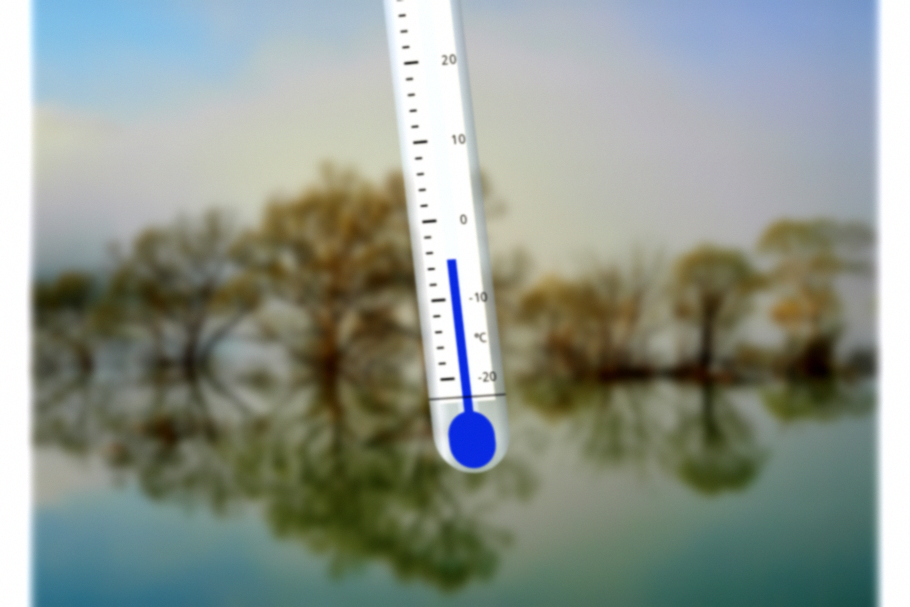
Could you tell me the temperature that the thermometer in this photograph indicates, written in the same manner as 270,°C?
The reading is -5,°C
